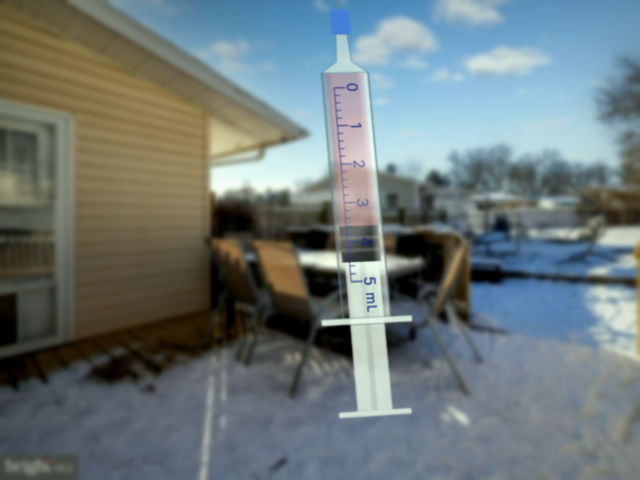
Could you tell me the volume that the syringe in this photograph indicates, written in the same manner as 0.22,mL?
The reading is 3.6,mL
